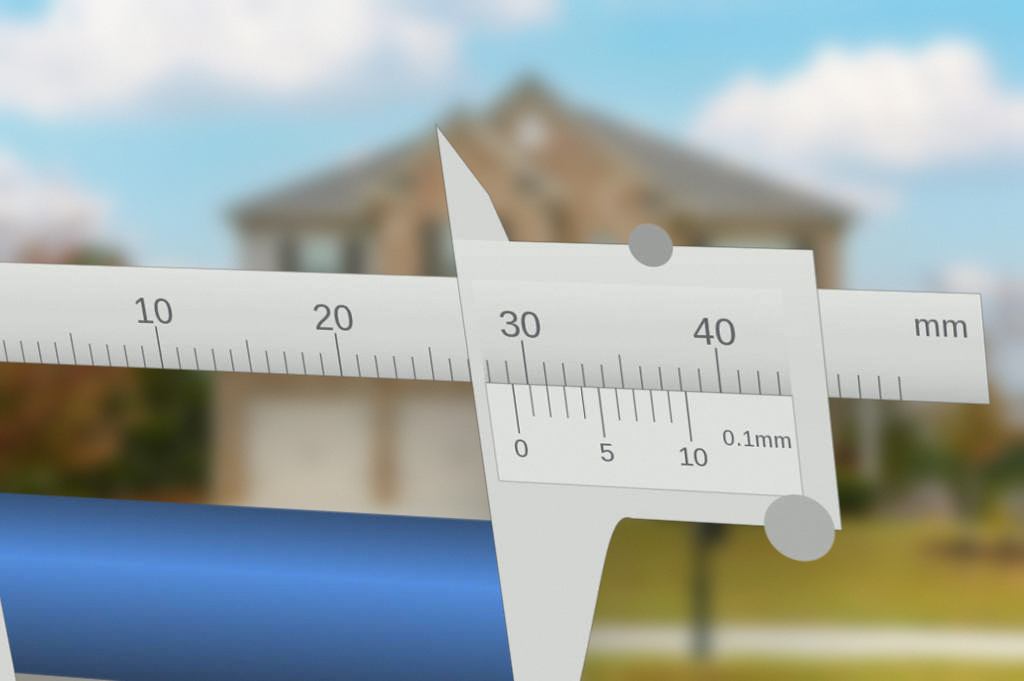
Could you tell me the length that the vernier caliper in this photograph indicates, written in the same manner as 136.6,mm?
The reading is 29.2,mm
